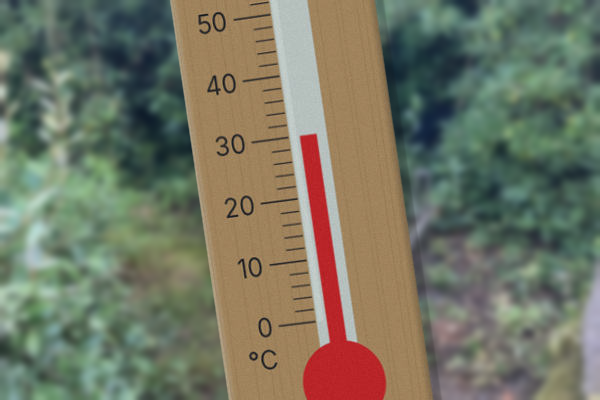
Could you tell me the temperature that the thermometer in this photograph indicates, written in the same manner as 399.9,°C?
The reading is 30,°C
